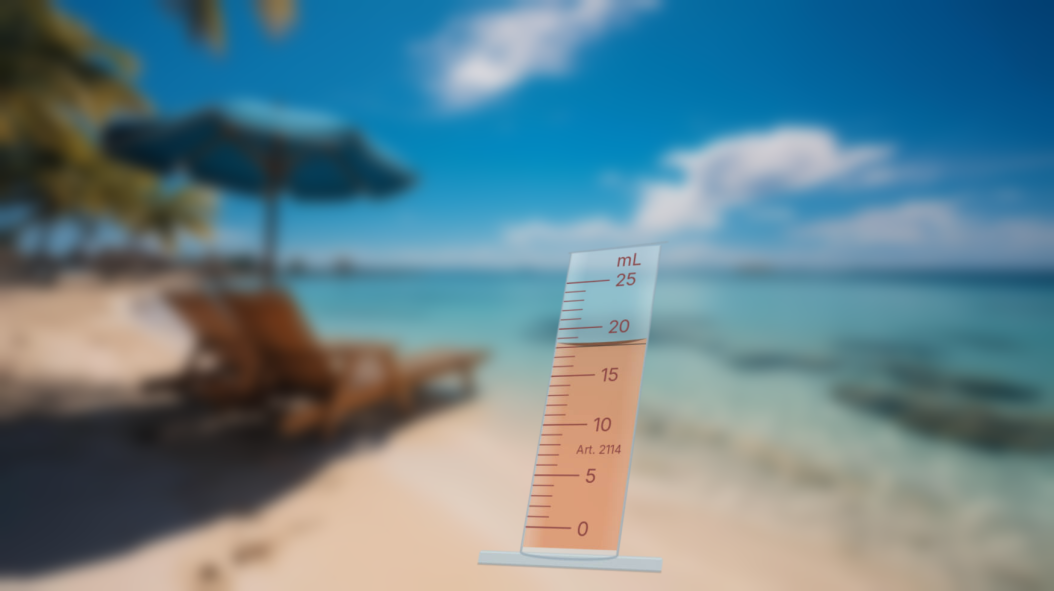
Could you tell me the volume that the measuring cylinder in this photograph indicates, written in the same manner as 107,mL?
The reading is 18,mL
